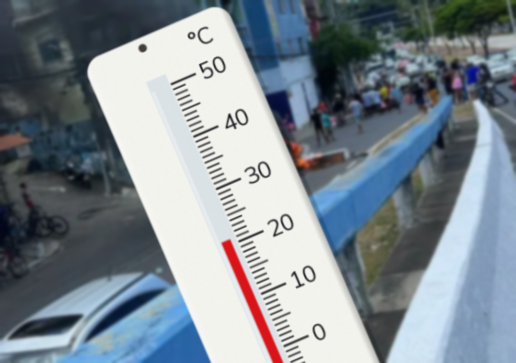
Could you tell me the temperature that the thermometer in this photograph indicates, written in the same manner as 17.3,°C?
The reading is 21,°C
